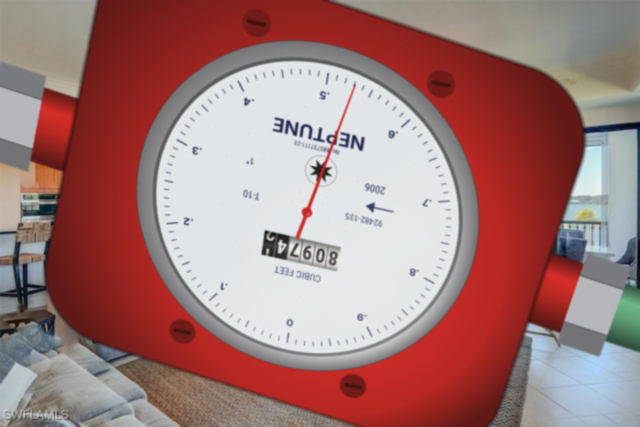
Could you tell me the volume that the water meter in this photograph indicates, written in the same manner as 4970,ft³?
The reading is 809741.53,ft³
